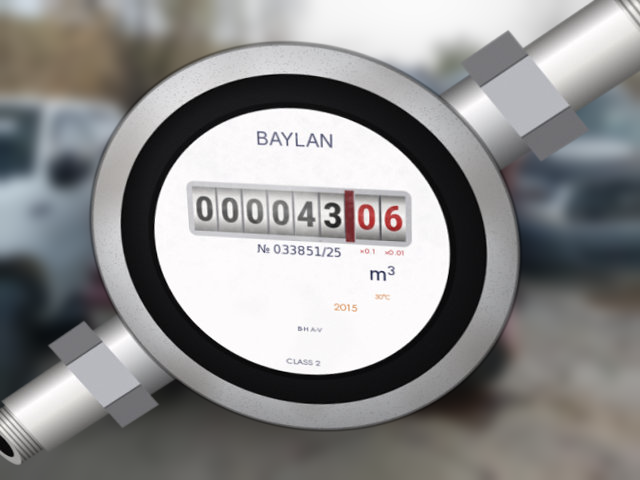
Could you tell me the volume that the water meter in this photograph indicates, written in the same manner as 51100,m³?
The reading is 43.06,m³
